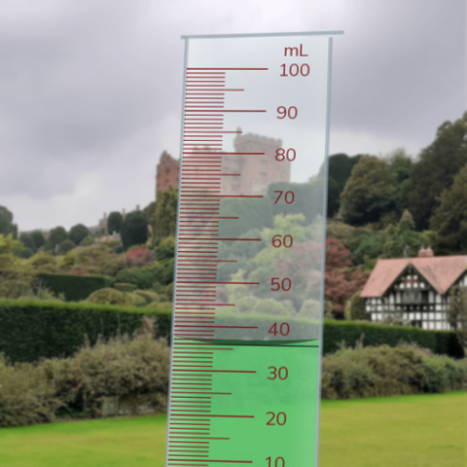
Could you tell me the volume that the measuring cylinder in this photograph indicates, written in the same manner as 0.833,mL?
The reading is 36,mL
